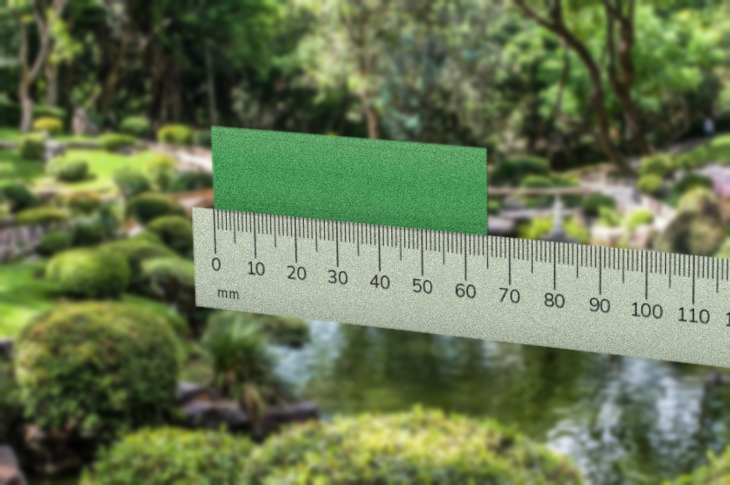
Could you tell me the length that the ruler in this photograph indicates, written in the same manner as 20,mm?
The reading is 65,mm
